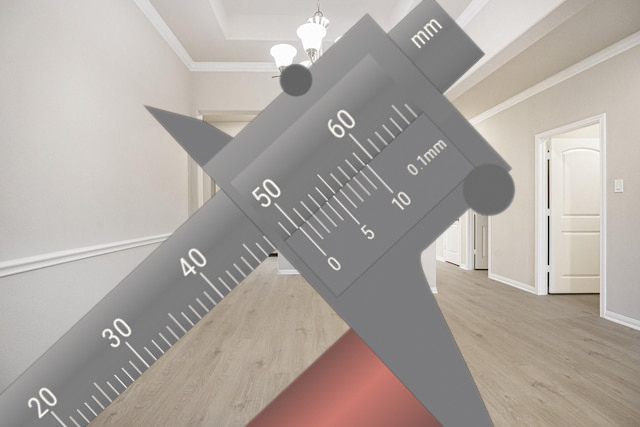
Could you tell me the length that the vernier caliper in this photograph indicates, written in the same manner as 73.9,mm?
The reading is 50.2,mm
